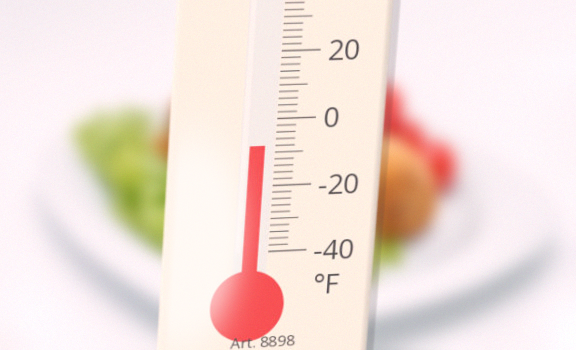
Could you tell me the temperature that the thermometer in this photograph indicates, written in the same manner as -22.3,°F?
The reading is -8,°F
